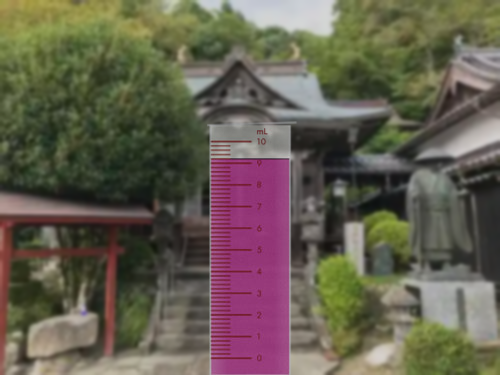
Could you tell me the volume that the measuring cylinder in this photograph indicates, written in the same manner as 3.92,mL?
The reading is 9.2,mL
